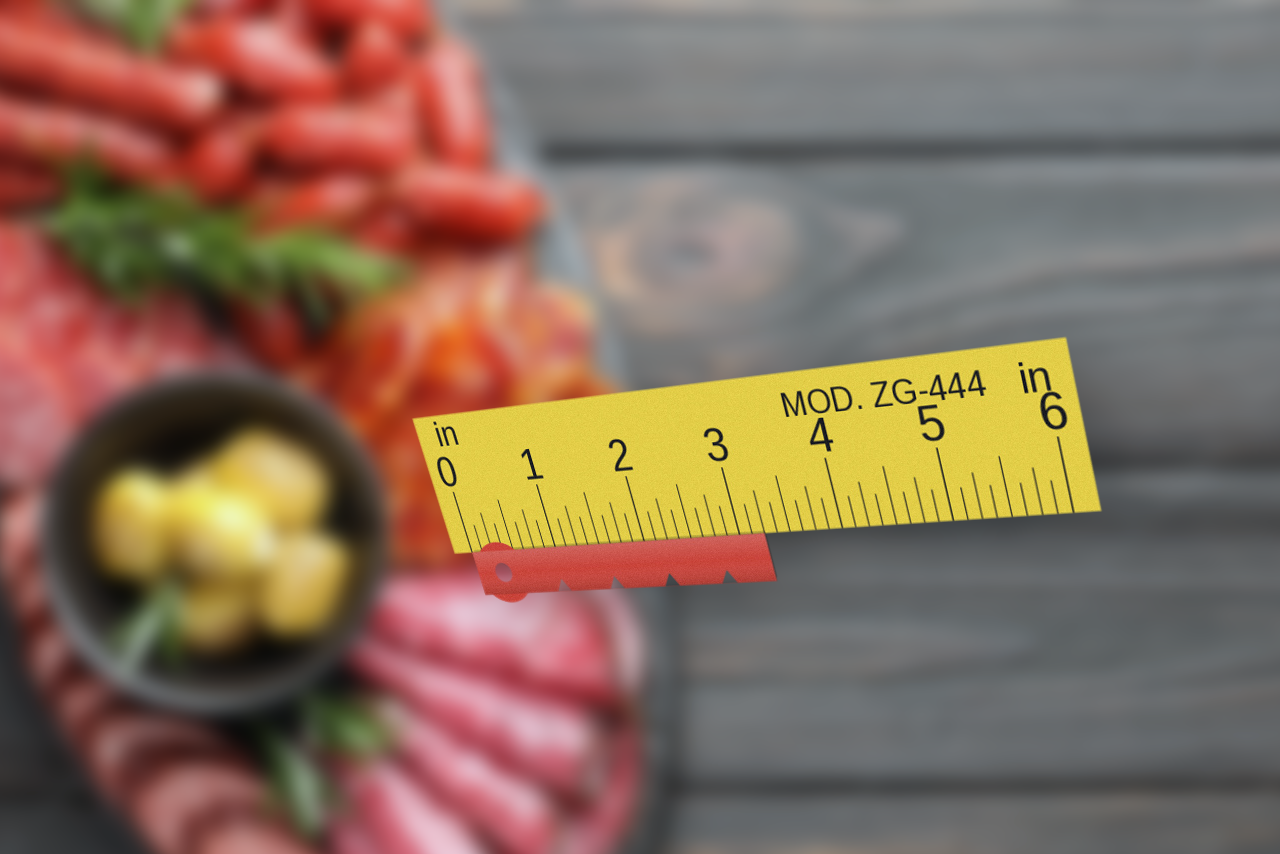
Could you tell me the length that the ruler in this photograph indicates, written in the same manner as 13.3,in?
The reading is 3.25,in
